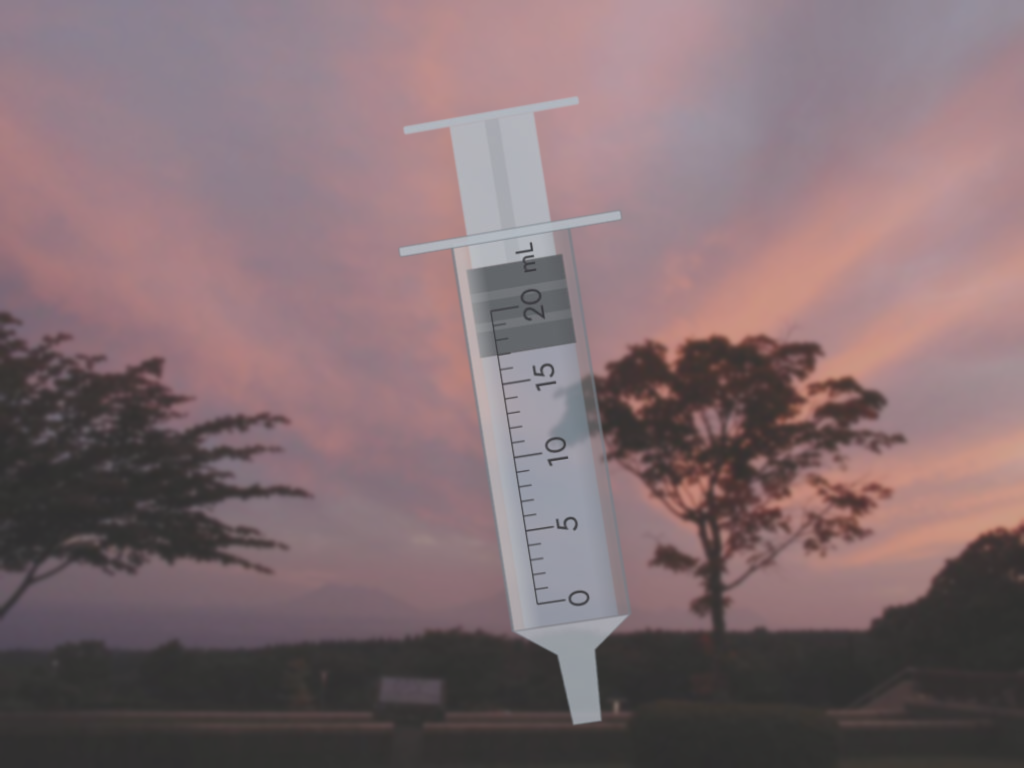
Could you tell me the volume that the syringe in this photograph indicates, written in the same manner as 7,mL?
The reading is 17,mL
